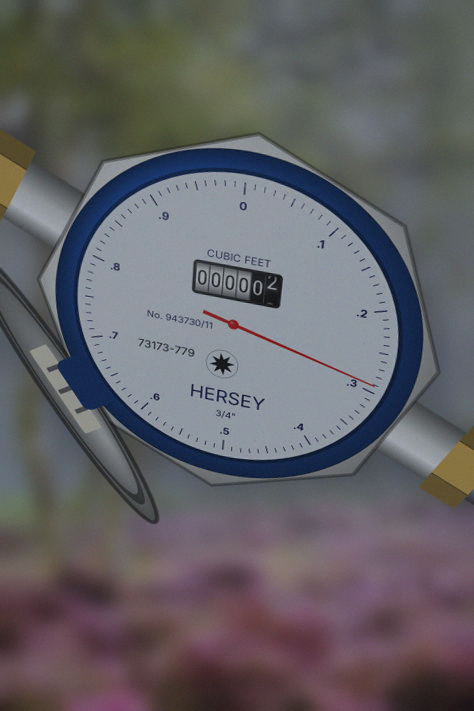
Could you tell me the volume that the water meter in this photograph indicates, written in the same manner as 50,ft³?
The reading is 2.29,ft³
